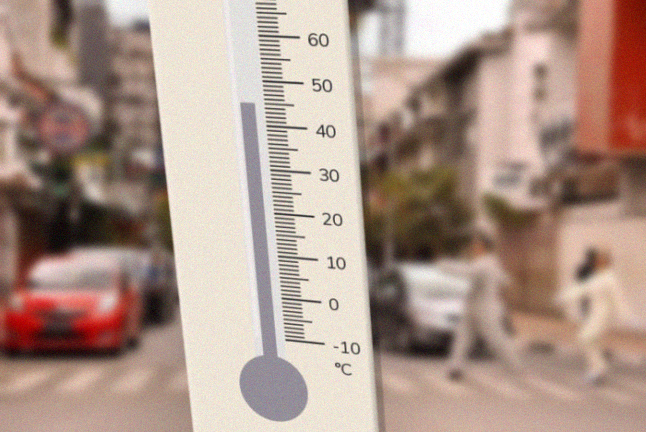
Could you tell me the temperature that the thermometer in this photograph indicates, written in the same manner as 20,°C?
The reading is 45,°C
